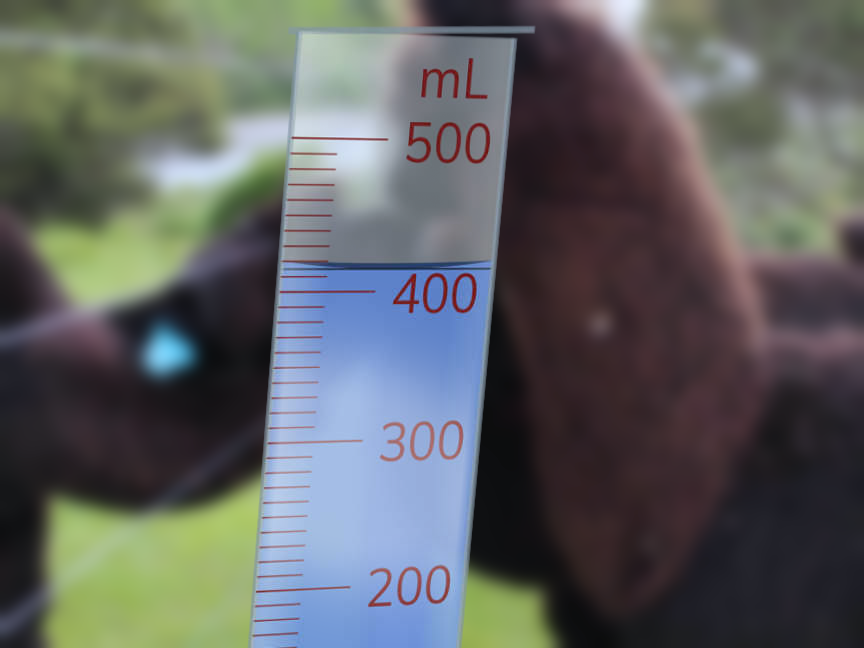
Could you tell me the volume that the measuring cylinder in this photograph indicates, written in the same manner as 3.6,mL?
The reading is 415,mL
